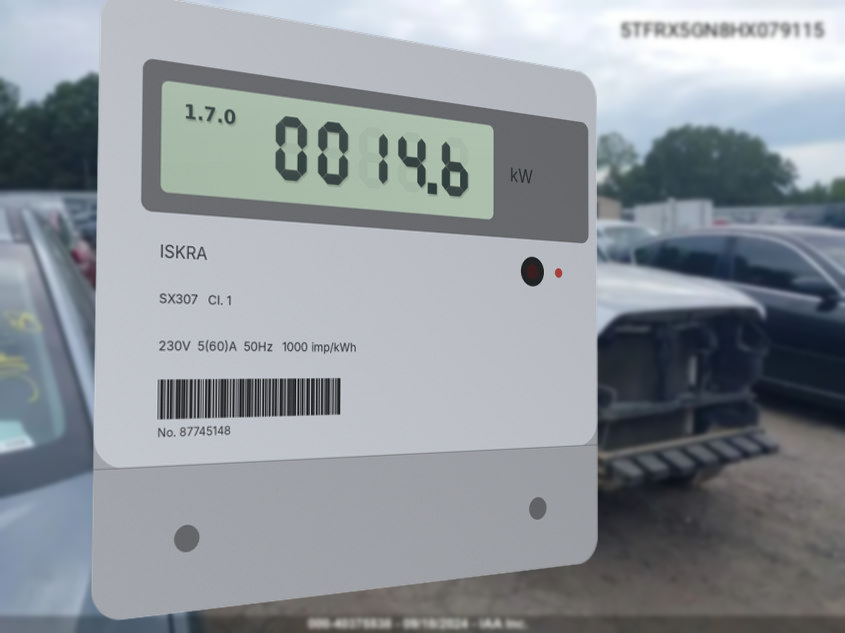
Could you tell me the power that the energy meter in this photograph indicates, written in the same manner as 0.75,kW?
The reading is 14.6,kW
